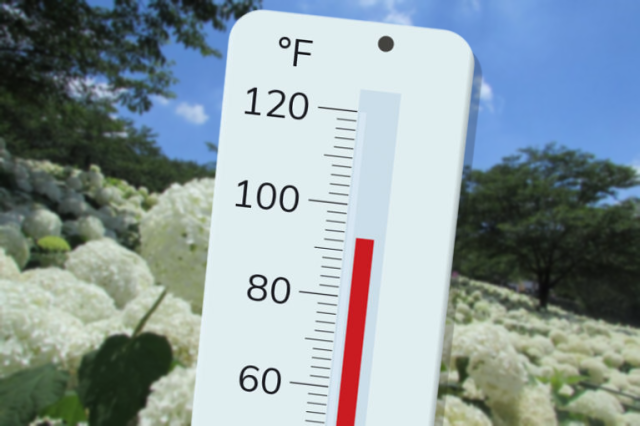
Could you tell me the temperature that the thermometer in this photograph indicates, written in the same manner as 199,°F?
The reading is 93,°F
